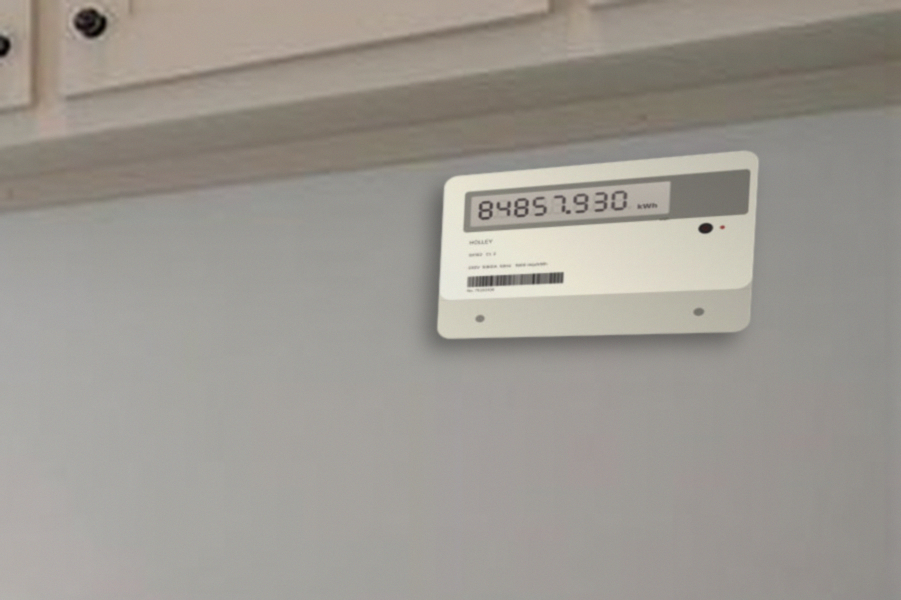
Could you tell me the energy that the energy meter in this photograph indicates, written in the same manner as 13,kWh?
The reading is 84857.930,kWh
